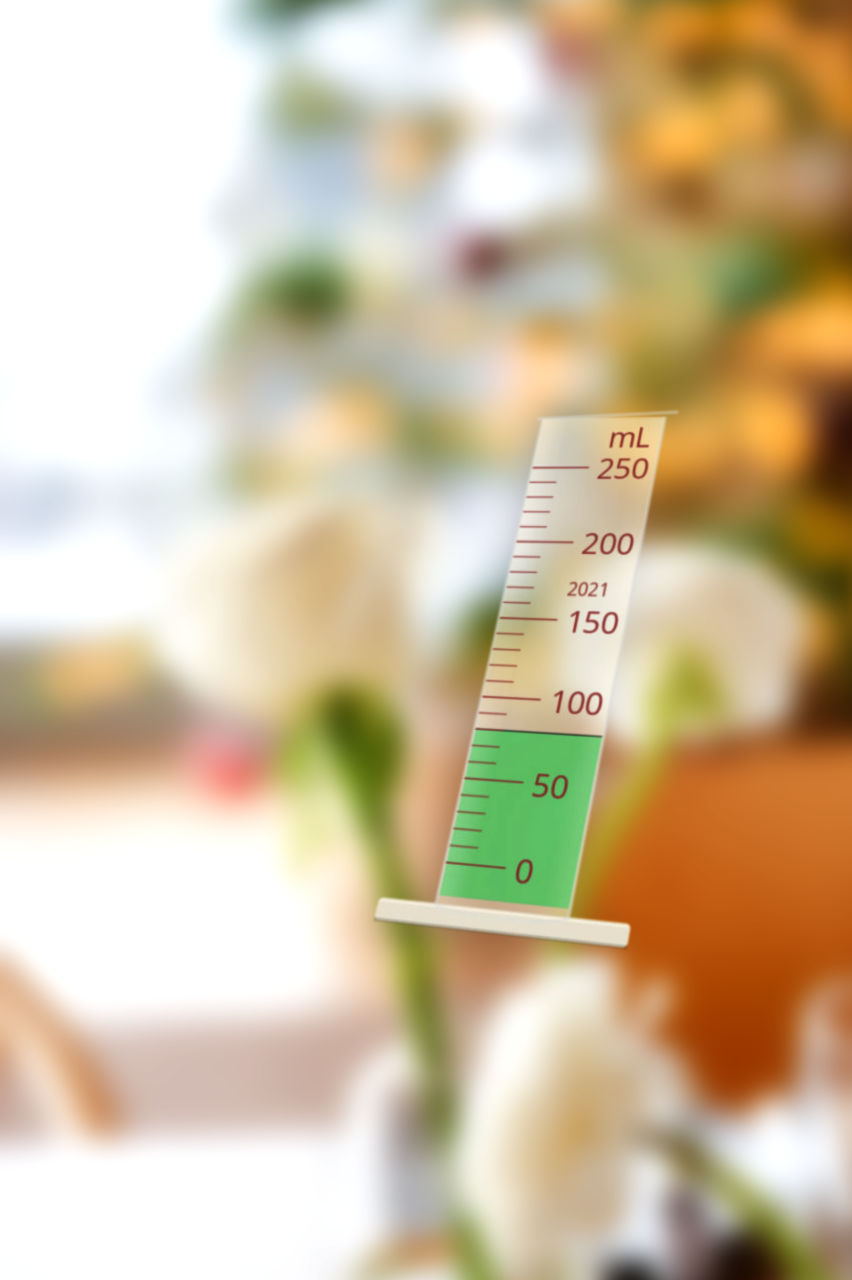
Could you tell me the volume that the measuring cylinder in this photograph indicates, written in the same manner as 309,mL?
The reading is 80,mL
